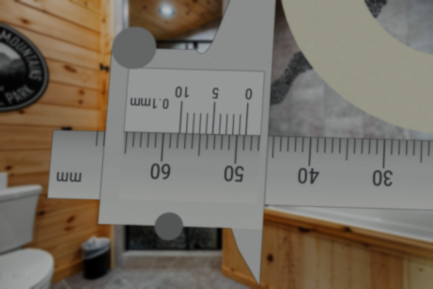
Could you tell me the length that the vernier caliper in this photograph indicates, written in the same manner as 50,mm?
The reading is 48.8,mm
